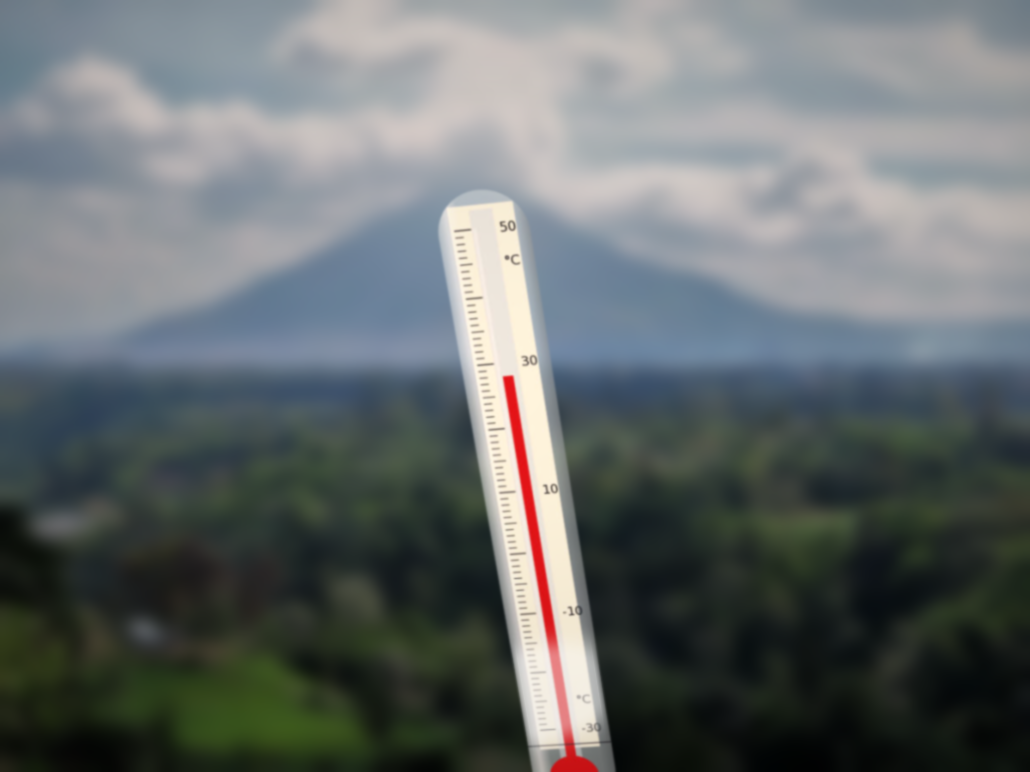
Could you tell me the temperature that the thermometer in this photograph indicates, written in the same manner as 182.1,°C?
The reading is 28,°C
